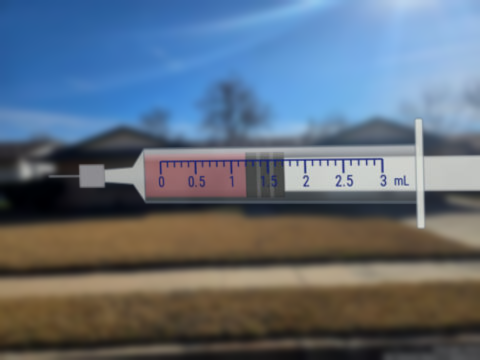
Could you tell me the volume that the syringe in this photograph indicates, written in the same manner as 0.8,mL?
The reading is 1.2,mL
